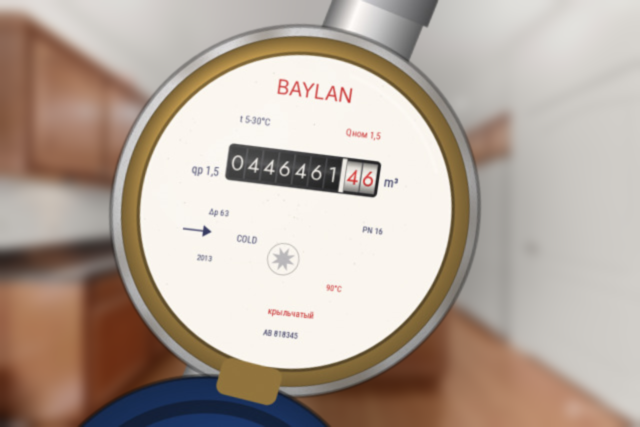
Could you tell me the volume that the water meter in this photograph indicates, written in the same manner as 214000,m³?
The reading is 446461.46,m³
